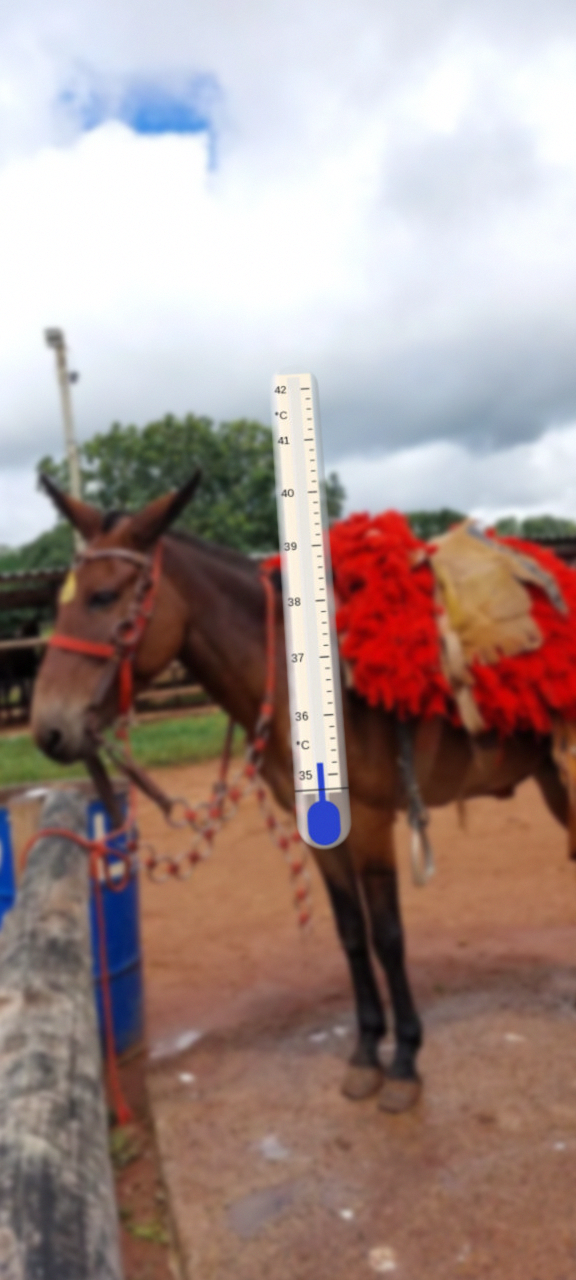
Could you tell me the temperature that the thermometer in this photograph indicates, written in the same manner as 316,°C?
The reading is 35.2,°C
